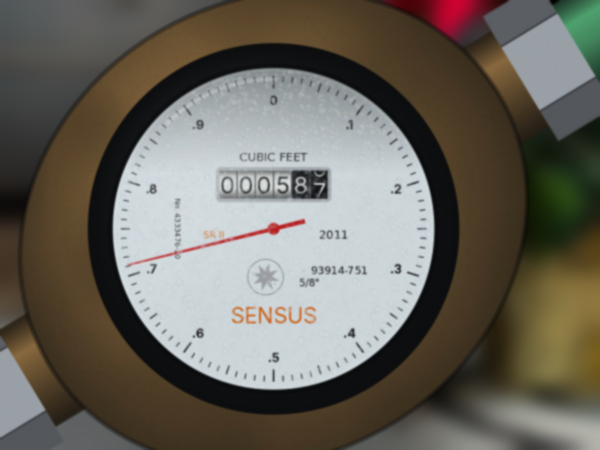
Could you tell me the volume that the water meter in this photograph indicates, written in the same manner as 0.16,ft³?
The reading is 586.71,ft³
